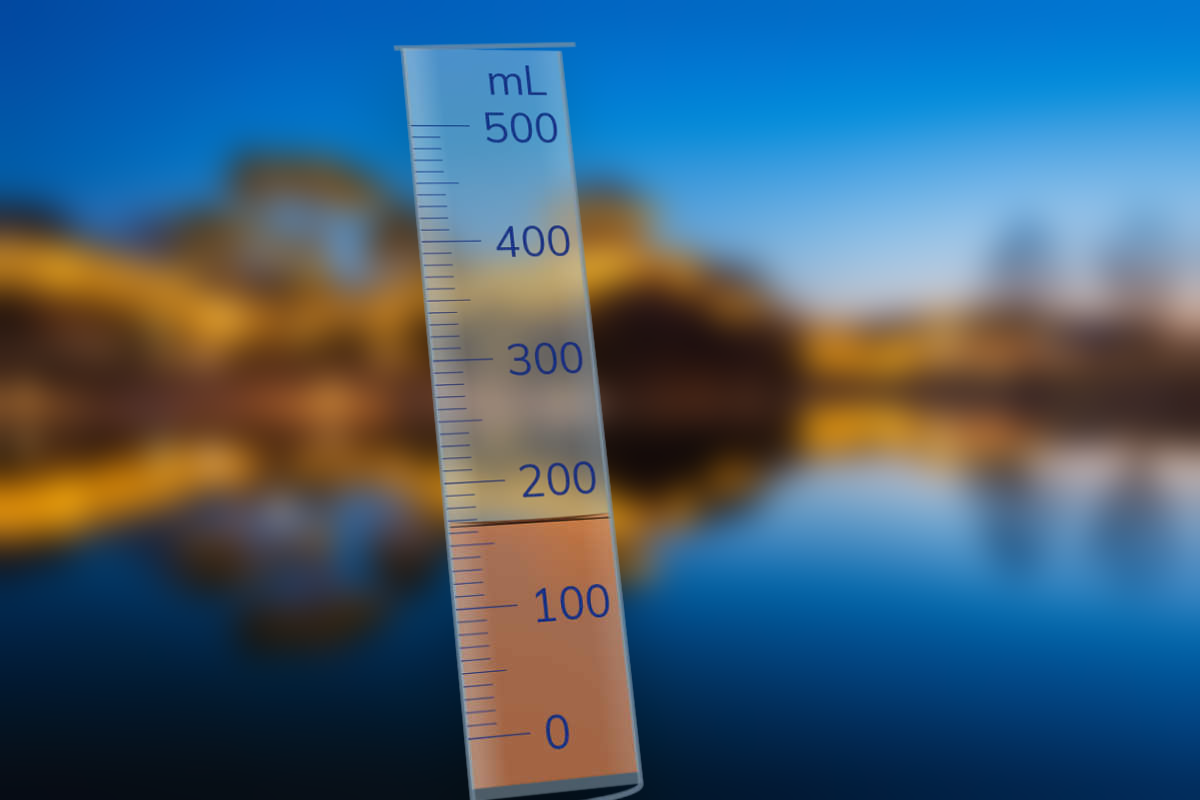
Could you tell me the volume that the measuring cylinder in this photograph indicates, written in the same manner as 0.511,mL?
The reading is 165,mL
